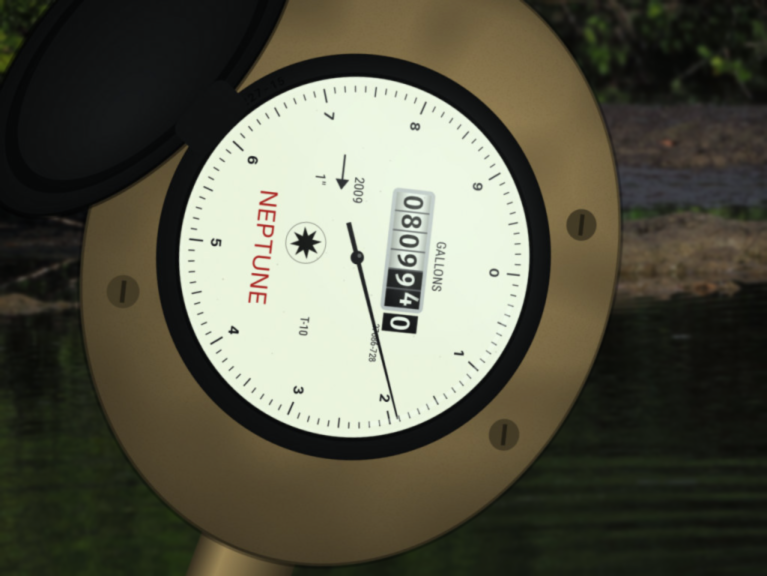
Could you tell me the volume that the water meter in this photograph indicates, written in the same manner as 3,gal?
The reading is 809941.9,gal
